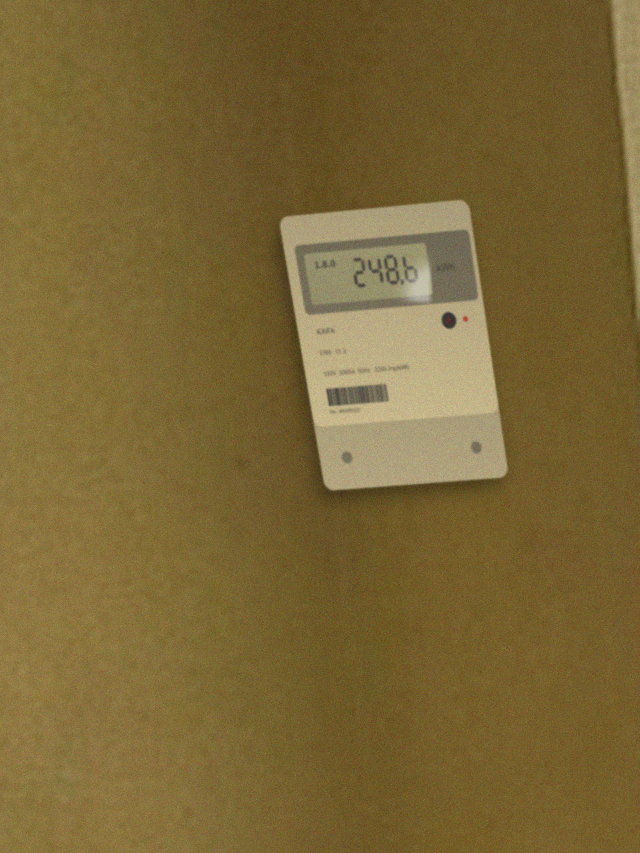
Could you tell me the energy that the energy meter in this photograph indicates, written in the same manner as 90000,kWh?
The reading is 248.6,kWh
